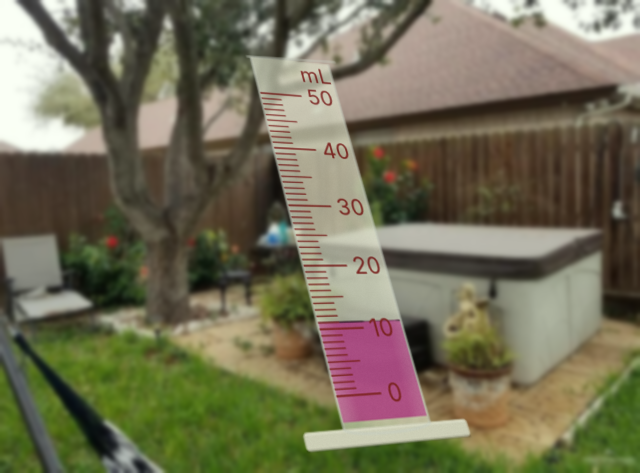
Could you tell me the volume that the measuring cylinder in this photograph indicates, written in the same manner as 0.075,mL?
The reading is 11,mL
